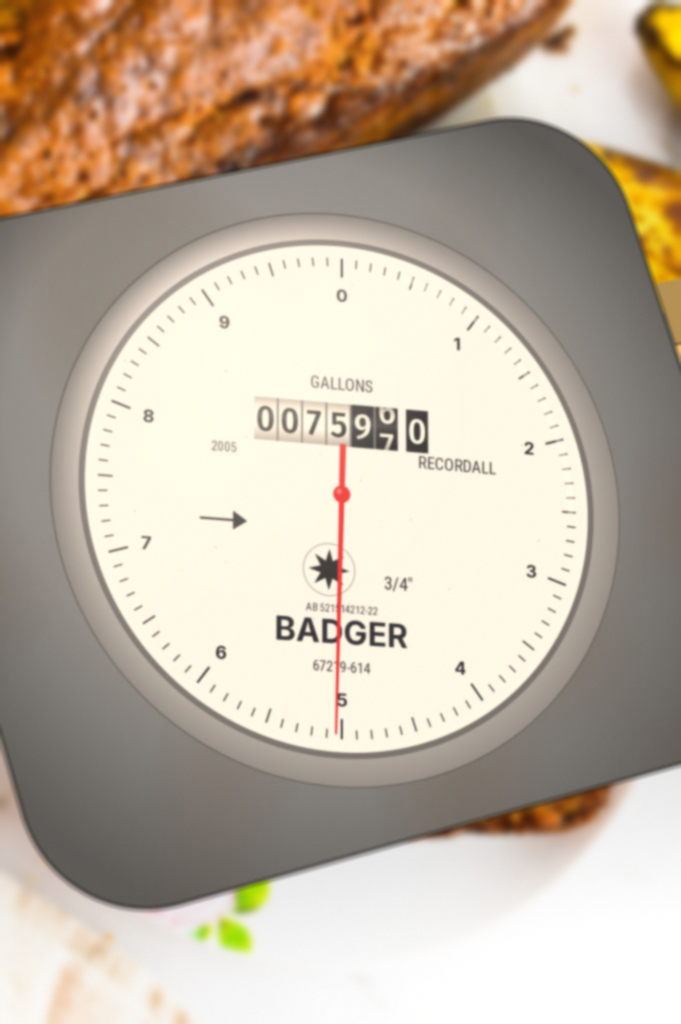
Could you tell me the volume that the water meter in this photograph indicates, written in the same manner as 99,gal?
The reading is 75965.0,gal
